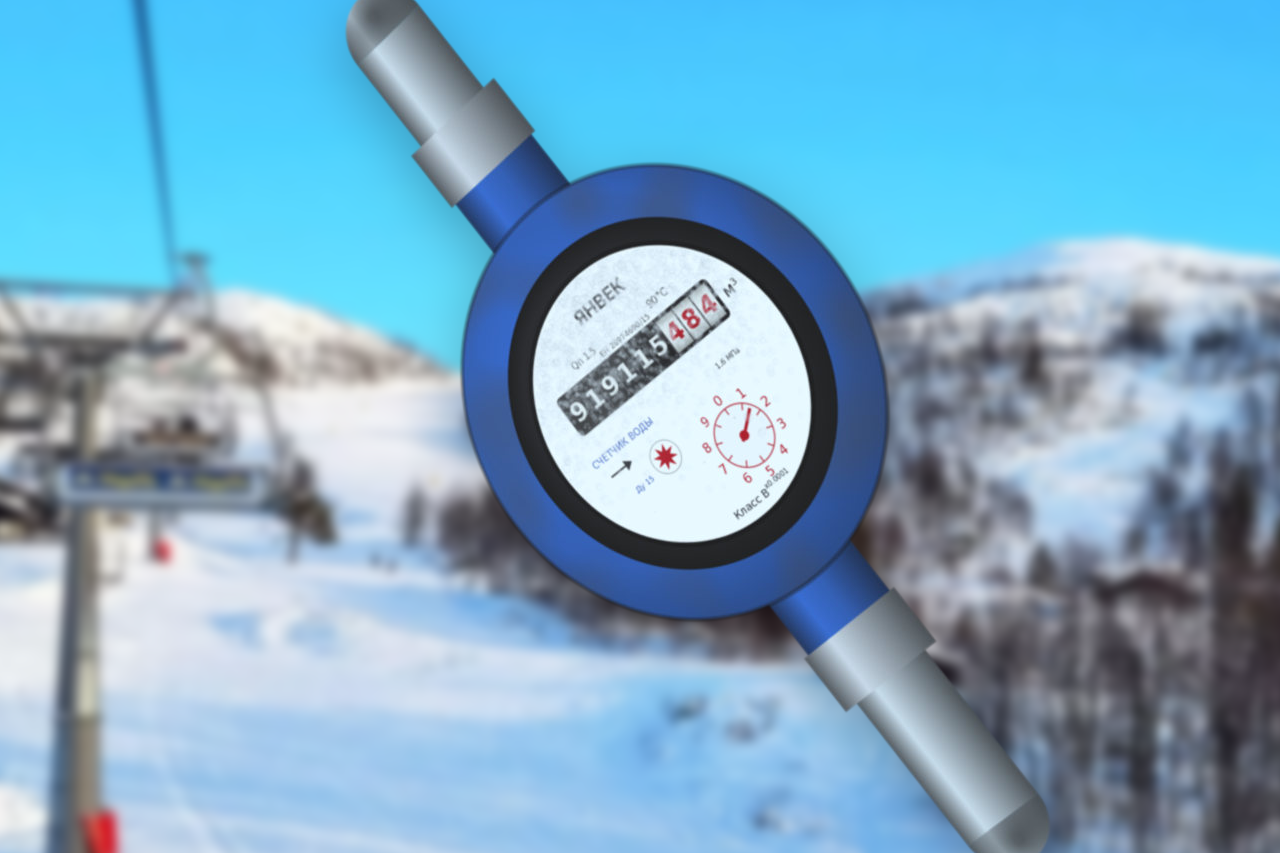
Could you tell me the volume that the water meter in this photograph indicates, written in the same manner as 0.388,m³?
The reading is 919115.4841,m³
